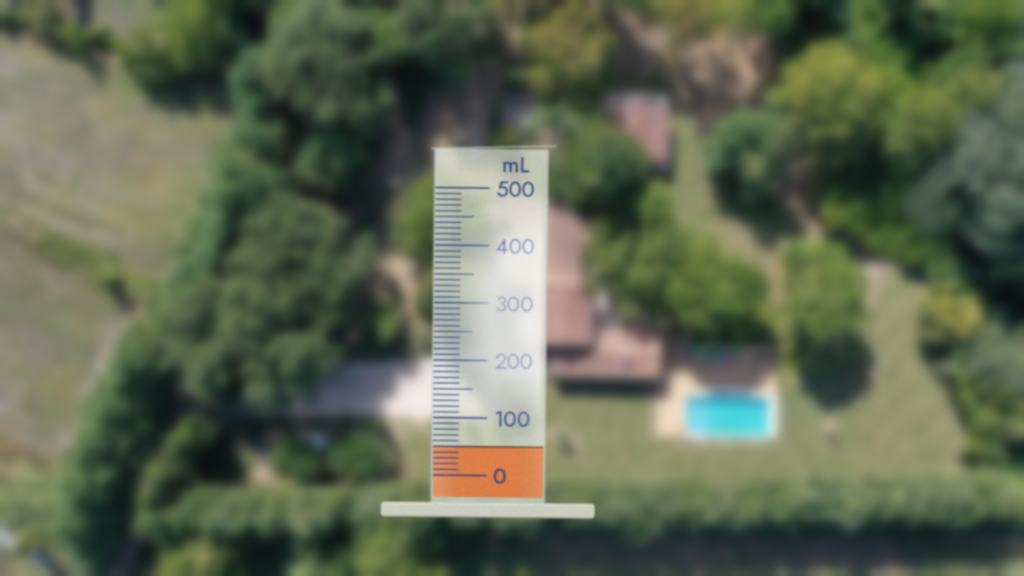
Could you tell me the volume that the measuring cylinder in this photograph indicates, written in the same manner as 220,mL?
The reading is 50,mL
